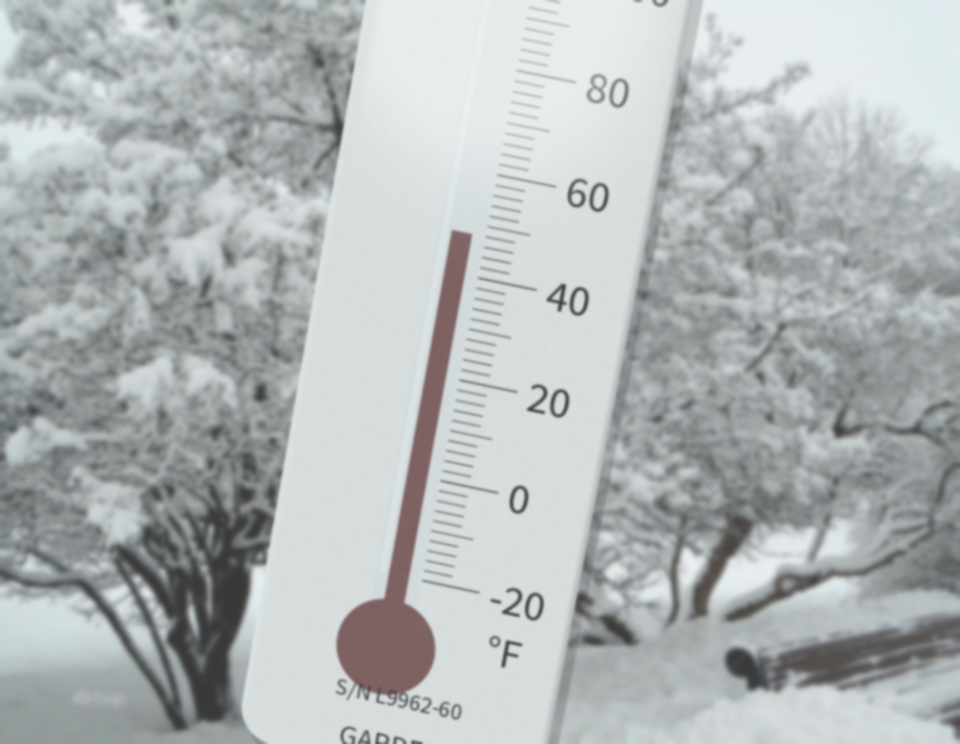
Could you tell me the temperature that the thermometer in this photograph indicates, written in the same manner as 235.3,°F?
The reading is 48,°F
